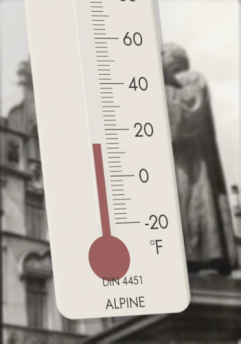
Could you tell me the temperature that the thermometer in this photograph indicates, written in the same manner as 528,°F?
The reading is 14,°F
